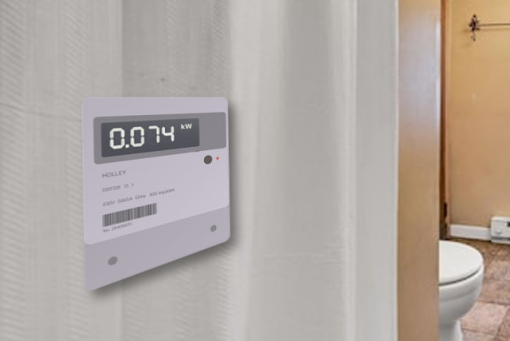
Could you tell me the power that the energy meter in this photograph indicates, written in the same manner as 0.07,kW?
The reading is 0.074,kW
